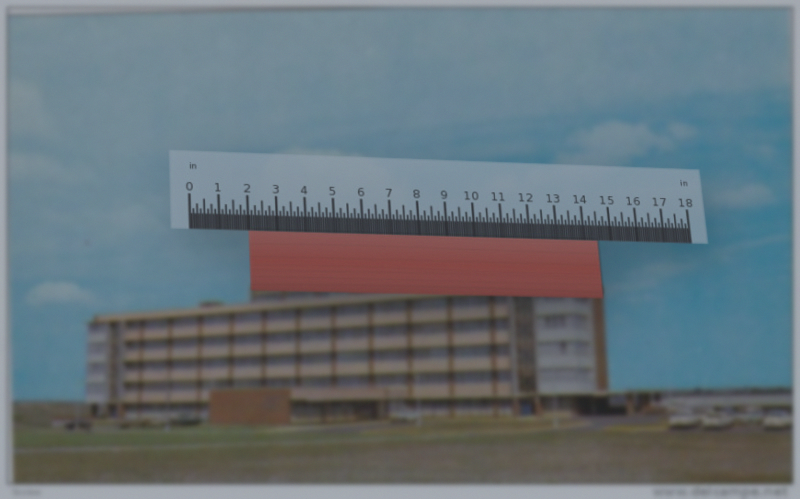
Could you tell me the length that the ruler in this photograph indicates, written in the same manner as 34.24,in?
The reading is 12.5,in
